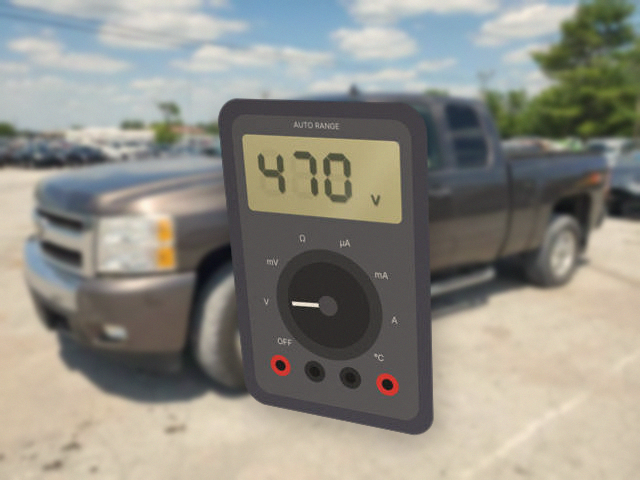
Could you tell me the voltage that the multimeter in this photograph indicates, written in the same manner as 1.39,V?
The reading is 470,V
